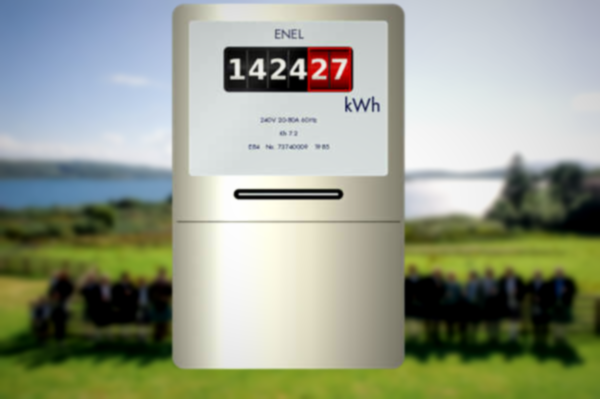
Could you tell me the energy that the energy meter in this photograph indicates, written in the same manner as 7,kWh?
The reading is 1424.27,kWh
